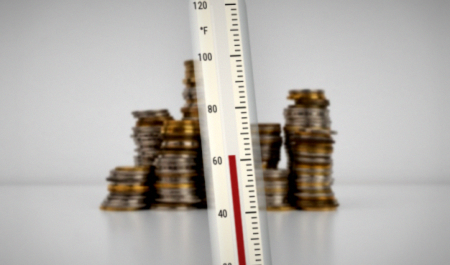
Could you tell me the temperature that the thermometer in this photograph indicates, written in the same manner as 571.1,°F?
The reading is 62,°F
